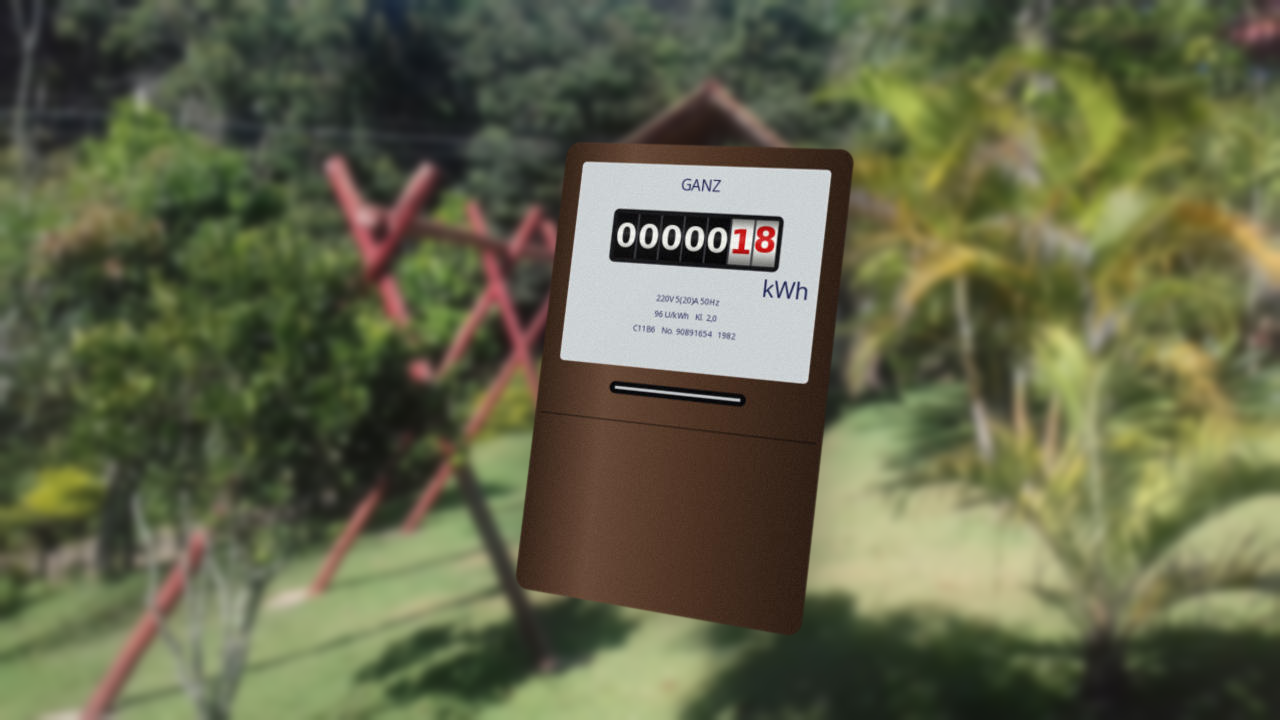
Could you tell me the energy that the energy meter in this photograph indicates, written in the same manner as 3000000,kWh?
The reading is 0.18,kWh
